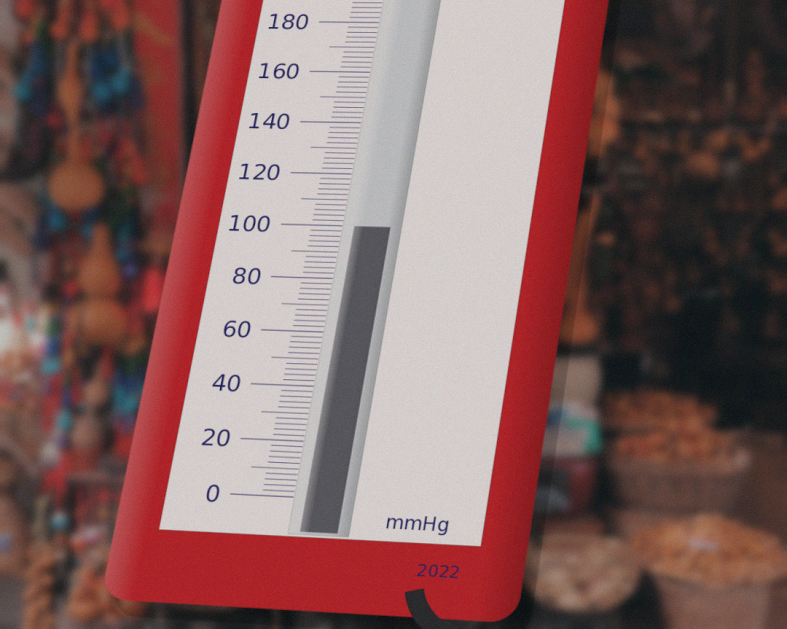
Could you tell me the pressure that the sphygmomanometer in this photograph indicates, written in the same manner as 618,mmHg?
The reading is 100,mmHg
